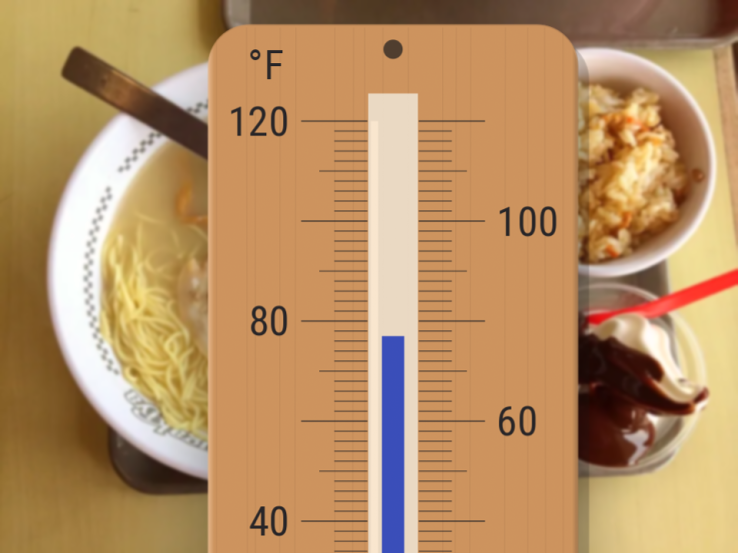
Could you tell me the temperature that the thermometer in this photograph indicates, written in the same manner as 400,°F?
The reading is 77,°F
